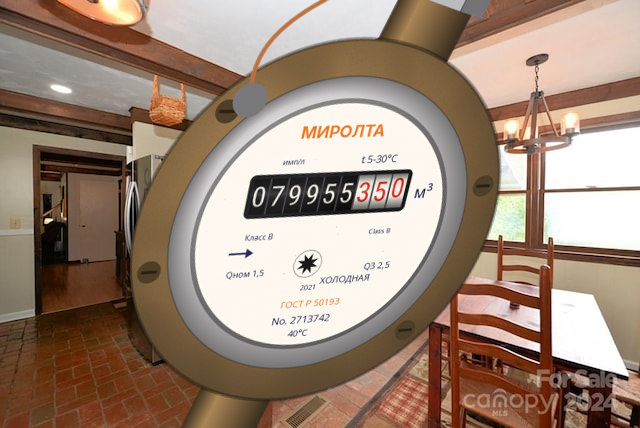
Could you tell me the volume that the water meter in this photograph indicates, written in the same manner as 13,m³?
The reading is 79955.350,m³
